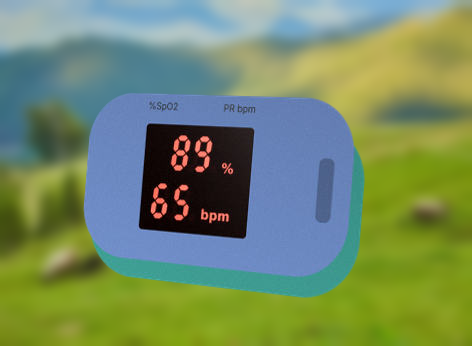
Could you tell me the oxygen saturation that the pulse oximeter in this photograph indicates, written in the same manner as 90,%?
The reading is 89,%
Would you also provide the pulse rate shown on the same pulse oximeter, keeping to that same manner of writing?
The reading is 65,bpm
